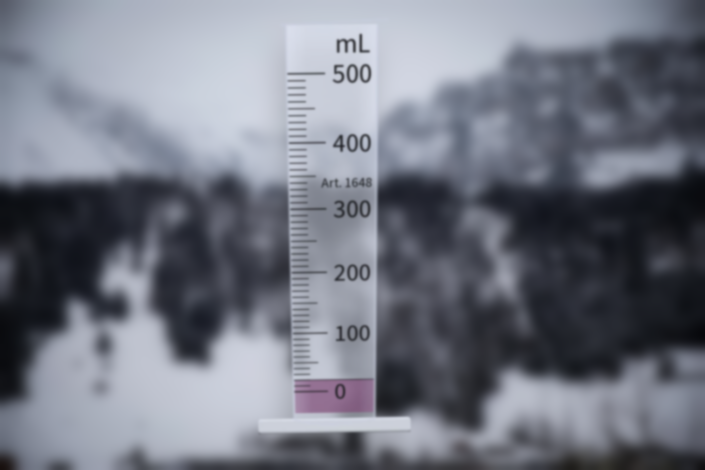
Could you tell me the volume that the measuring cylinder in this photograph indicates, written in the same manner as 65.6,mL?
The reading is 20,mL
